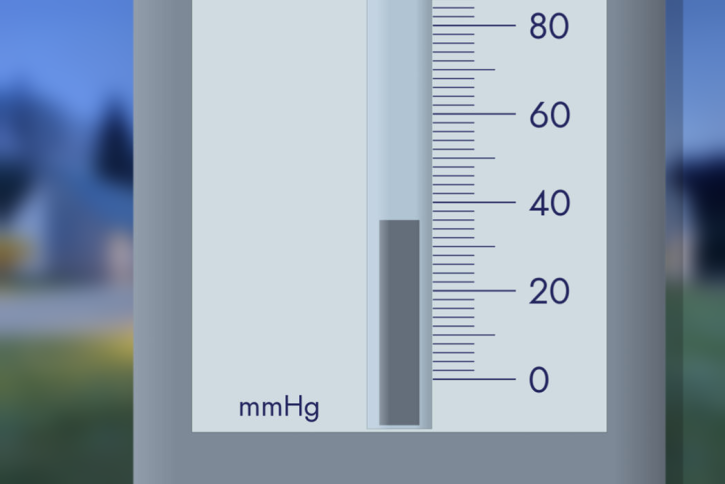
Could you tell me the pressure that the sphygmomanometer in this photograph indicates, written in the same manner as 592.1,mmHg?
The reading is 36,mmHg
